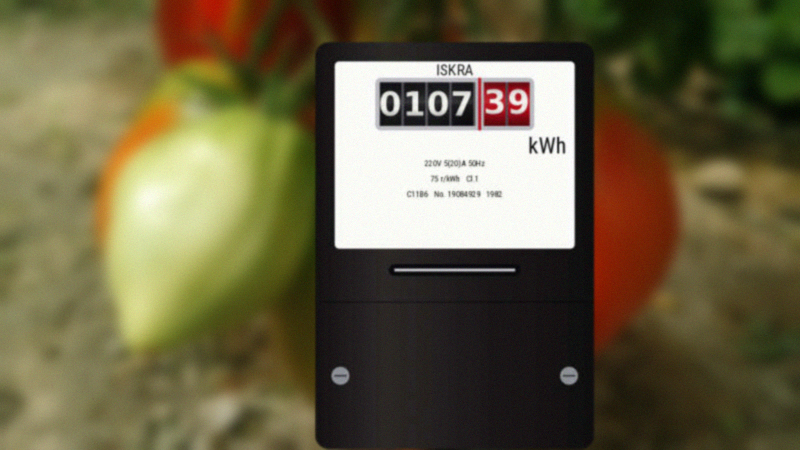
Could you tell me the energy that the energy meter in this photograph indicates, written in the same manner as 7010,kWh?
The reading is 107.39,kWh
